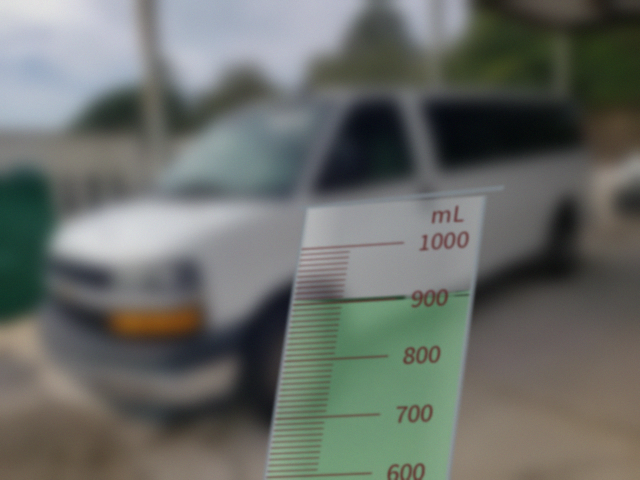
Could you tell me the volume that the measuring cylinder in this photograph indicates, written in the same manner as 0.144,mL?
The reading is 900,mL
